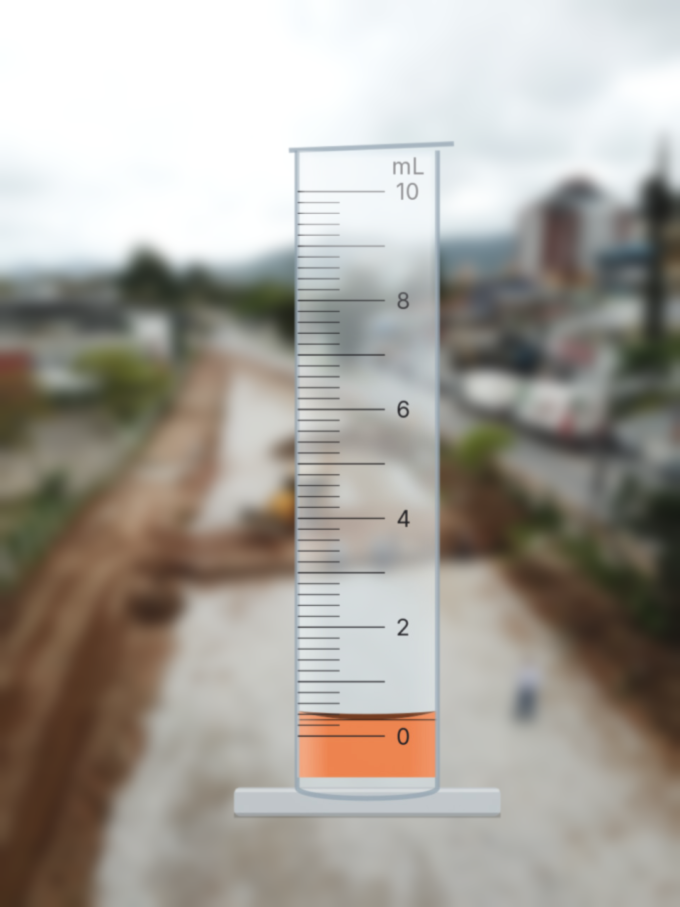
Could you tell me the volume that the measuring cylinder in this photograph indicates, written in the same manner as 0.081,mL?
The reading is 0.3,mL
